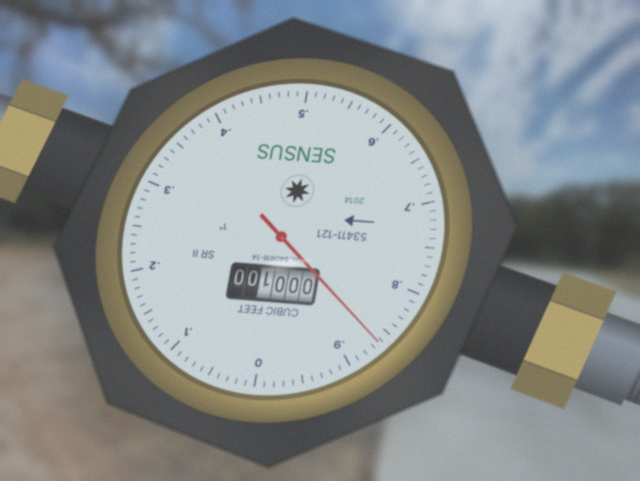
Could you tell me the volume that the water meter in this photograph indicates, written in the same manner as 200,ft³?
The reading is 99.86,ft³
